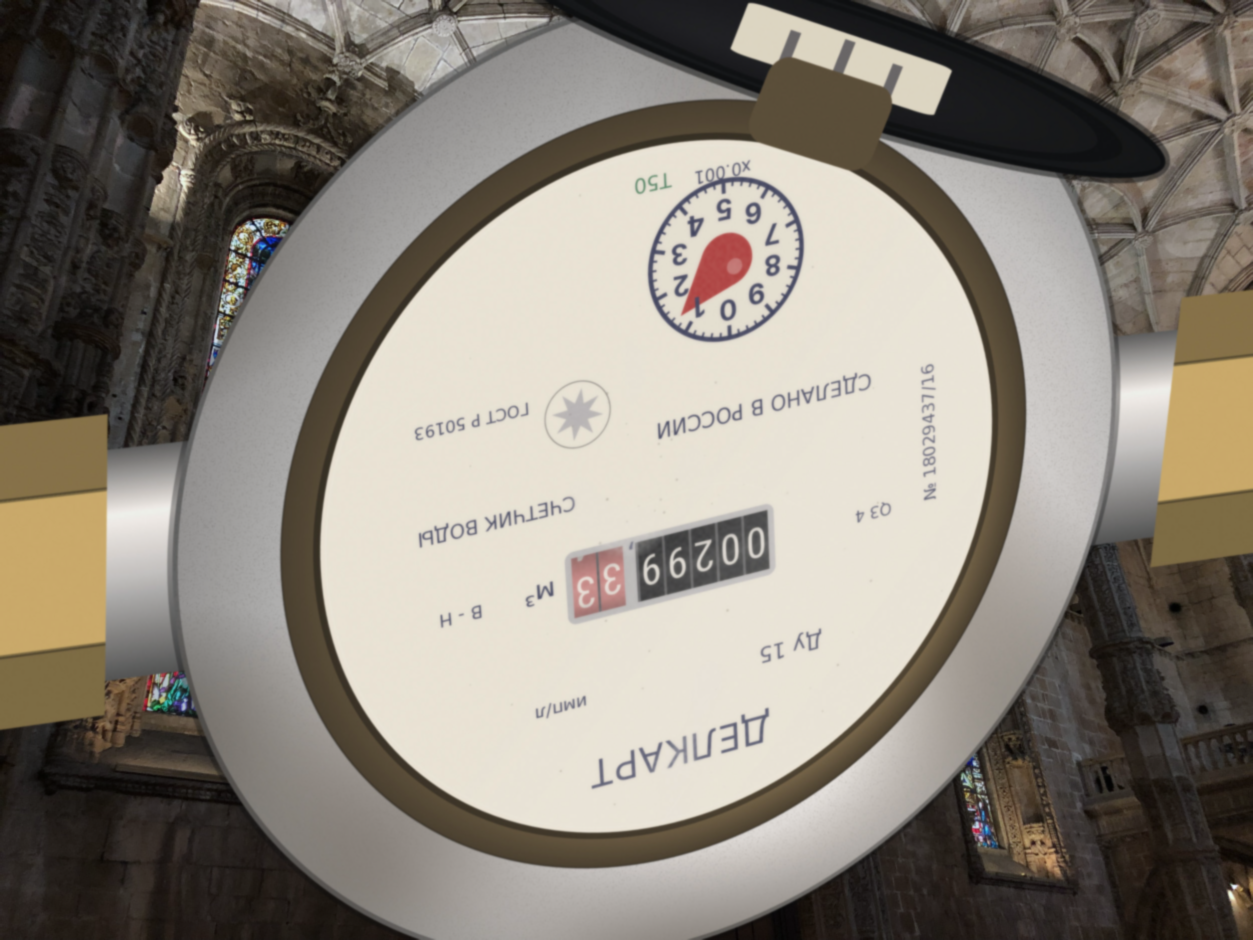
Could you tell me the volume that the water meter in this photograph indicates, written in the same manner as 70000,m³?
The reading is 299.331,m³
